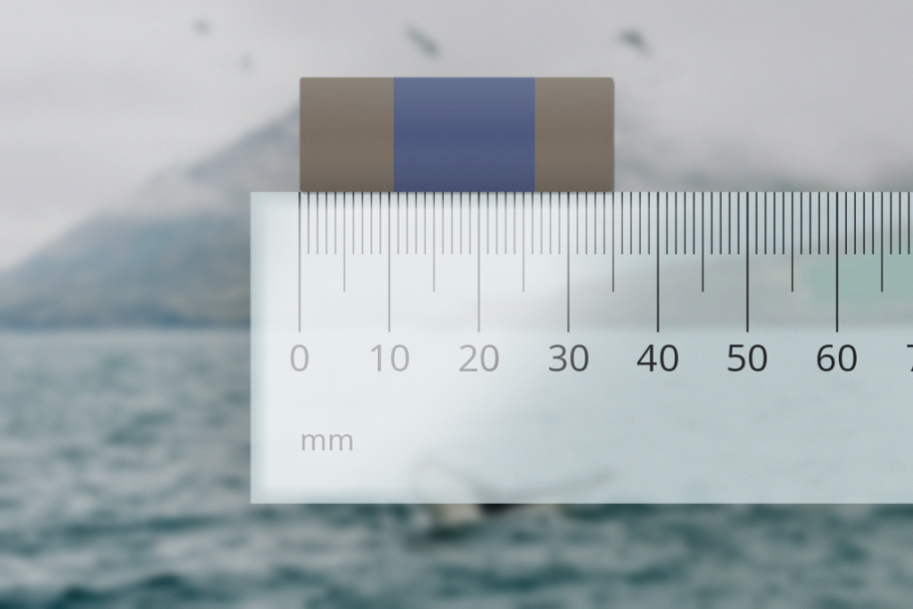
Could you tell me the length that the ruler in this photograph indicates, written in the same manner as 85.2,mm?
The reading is 35,mm
